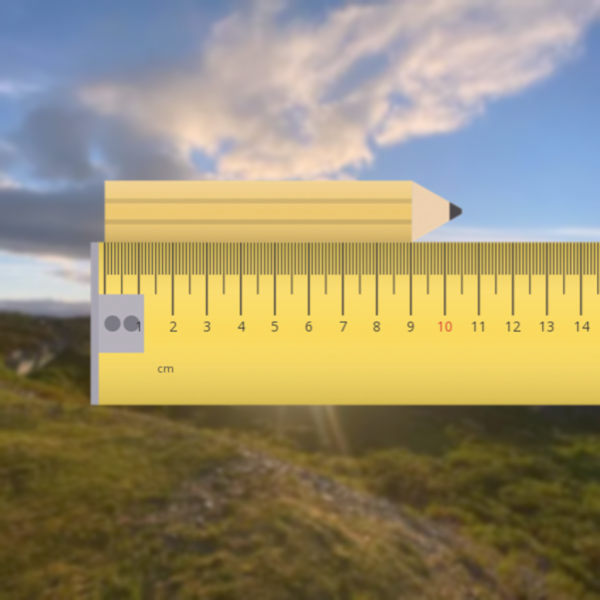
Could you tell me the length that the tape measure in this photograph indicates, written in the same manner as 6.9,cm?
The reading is 10.5,cm
